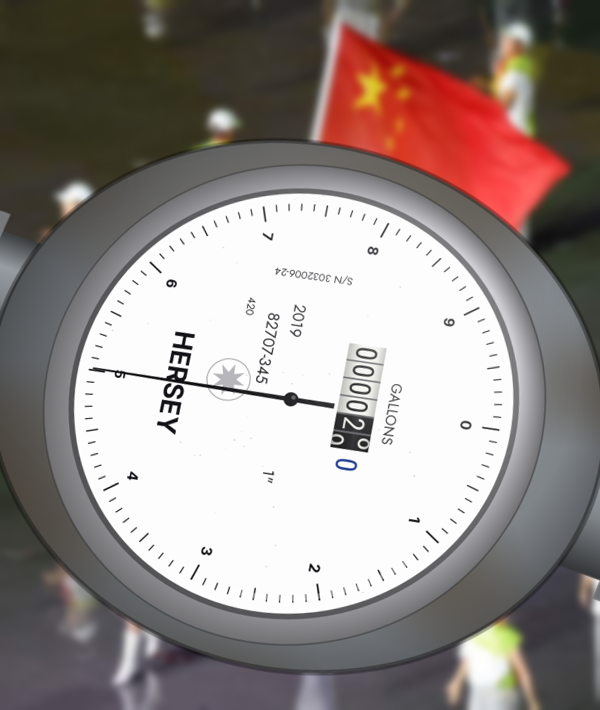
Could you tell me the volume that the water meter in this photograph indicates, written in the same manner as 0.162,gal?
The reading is 285.0,gal
